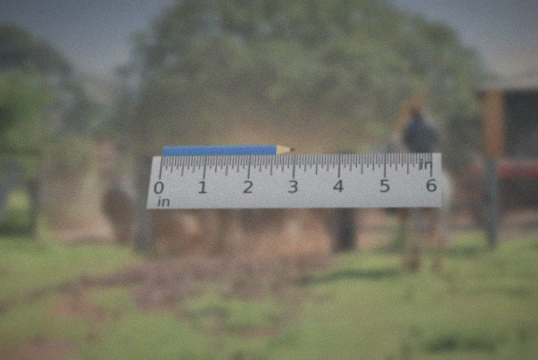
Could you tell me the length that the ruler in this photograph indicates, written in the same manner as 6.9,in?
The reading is 3,in
